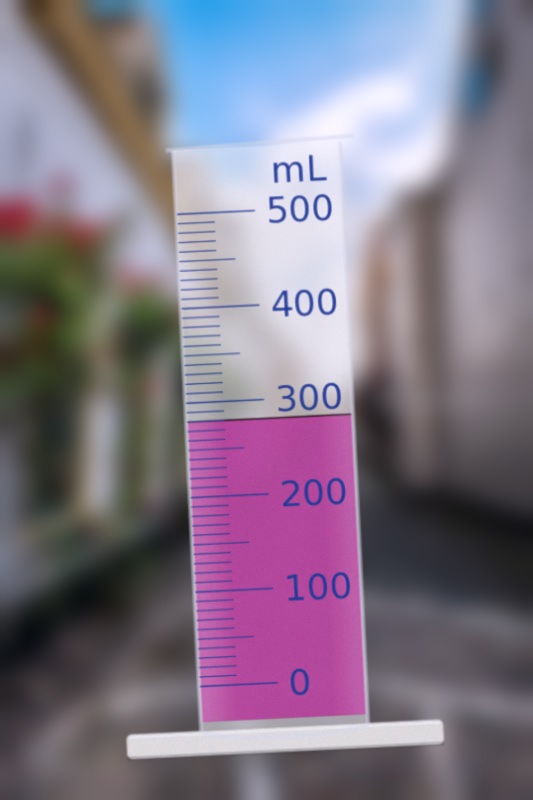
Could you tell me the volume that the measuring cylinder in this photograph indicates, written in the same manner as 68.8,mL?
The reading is 280,mL
